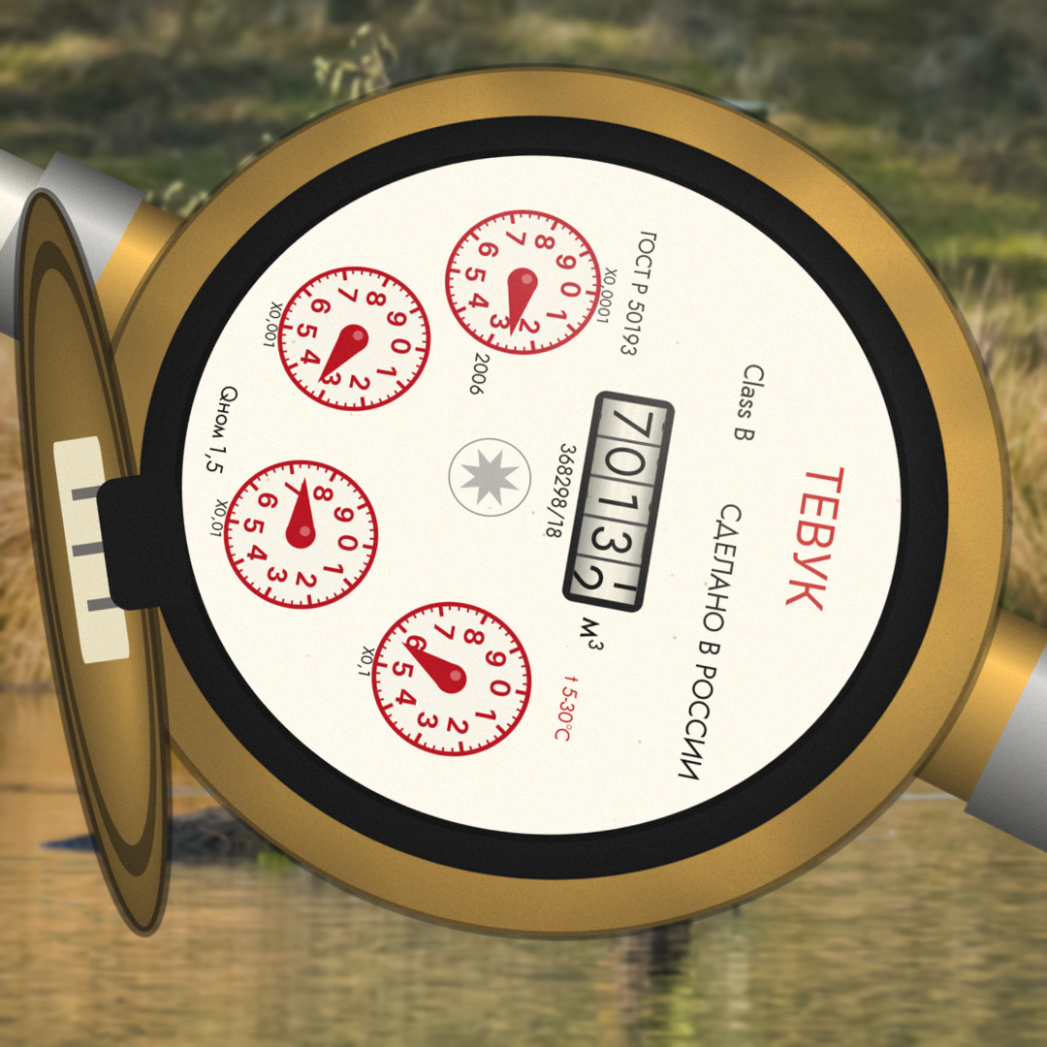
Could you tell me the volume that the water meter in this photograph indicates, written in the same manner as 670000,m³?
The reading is 70131.5732,m³
